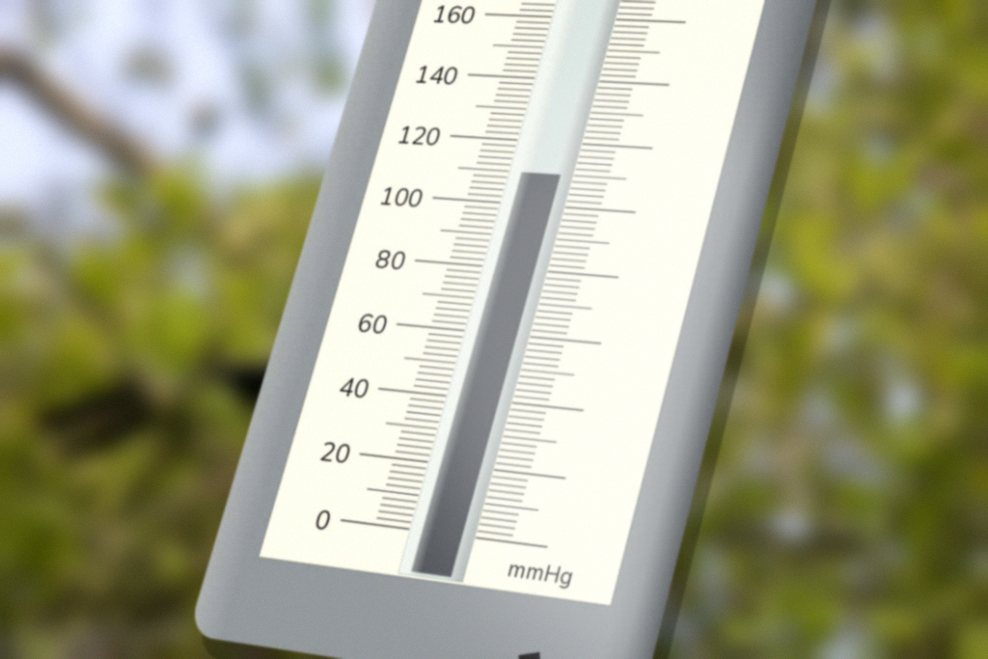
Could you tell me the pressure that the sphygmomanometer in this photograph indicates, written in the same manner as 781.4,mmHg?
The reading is 110,mmHg
